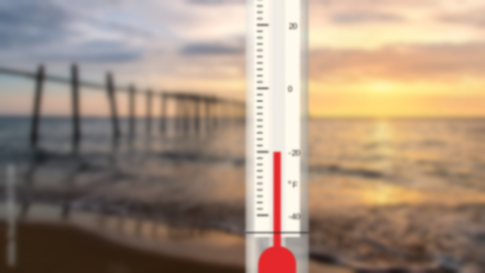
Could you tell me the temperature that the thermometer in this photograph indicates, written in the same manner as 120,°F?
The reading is -20,°F
